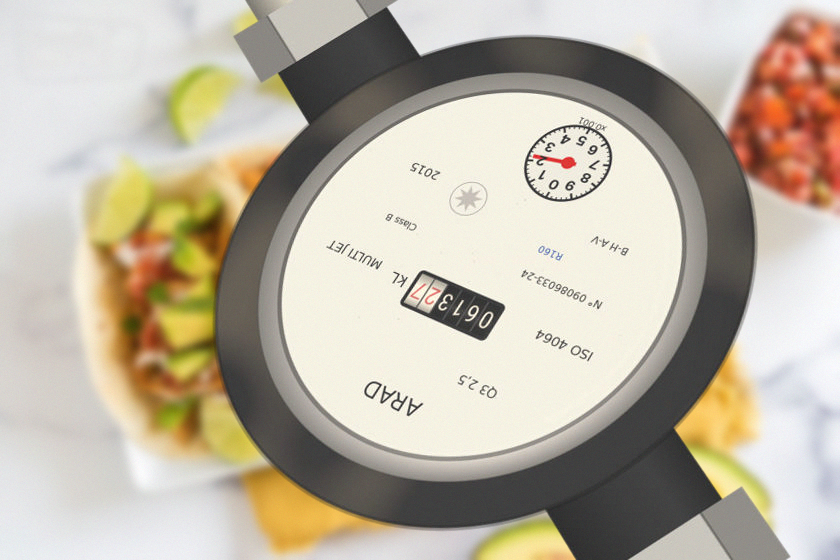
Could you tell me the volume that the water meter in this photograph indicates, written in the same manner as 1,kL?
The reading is 613.272,kL
